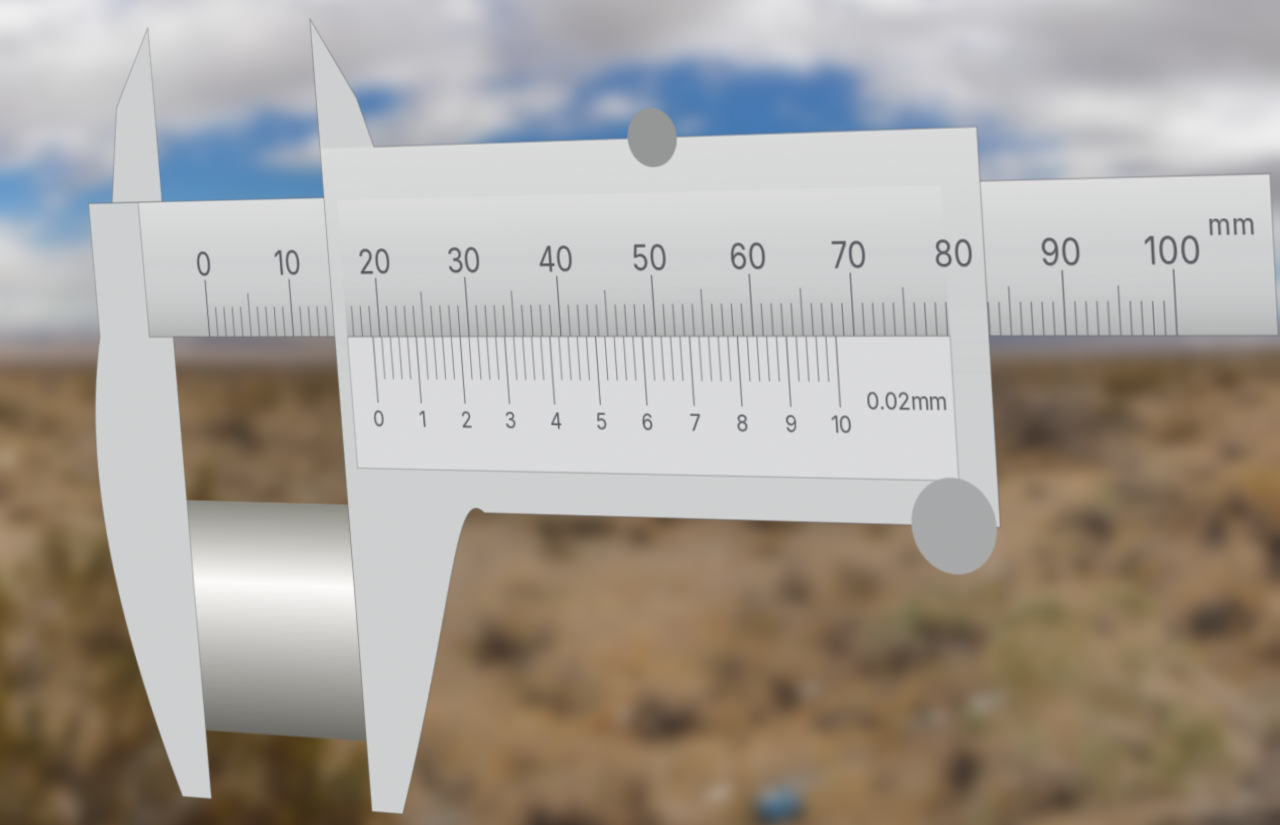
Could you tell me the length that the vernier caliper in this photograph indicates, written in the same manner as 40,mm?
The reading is 19.2,mm
